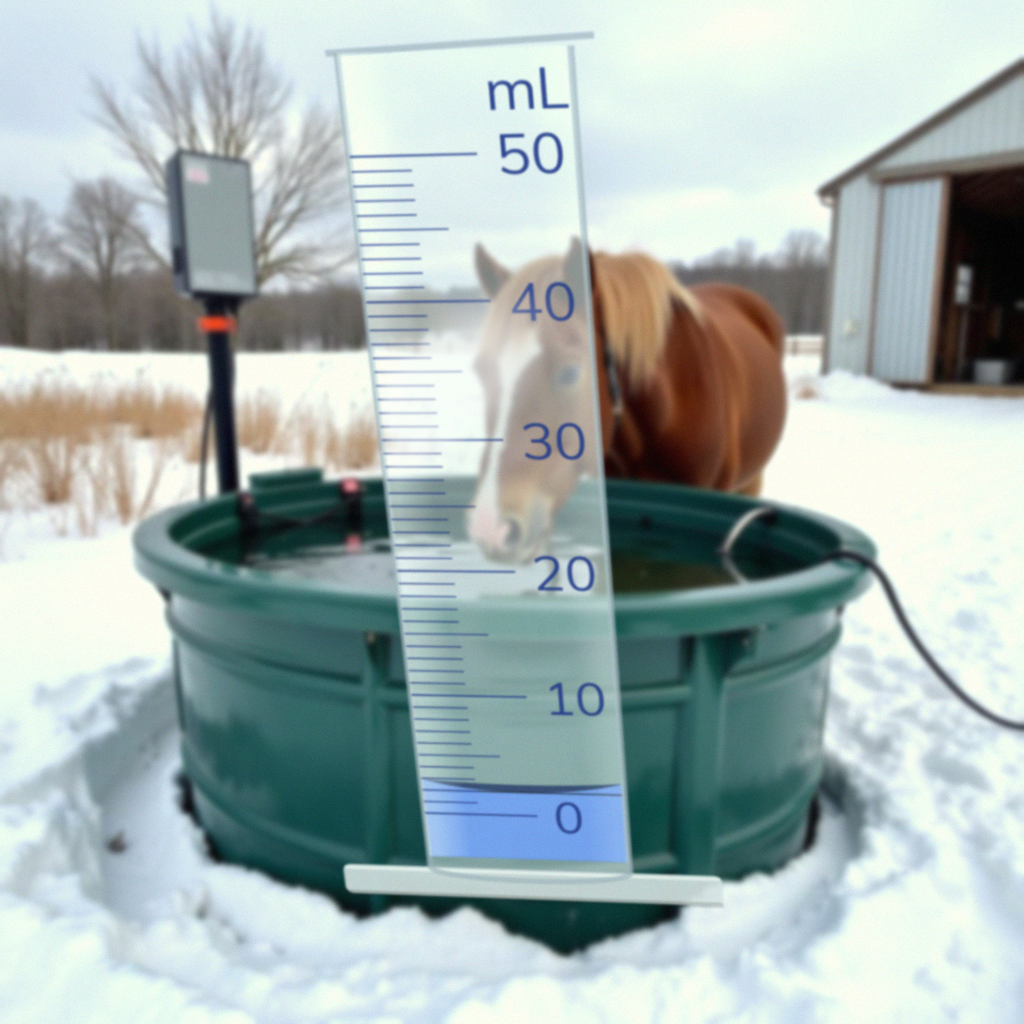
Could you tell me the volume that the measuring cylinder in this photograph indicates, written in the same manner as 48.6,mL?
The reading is 2,mL
